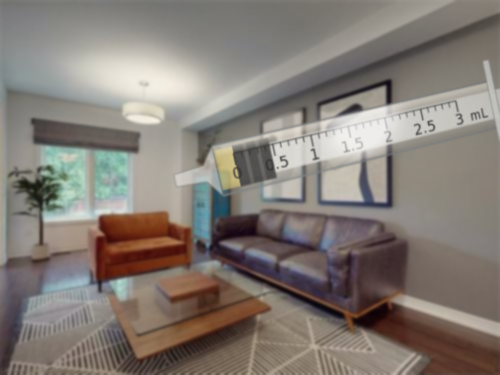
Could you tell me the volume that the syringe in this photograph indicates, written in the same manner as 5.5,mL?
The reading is 0,mL
